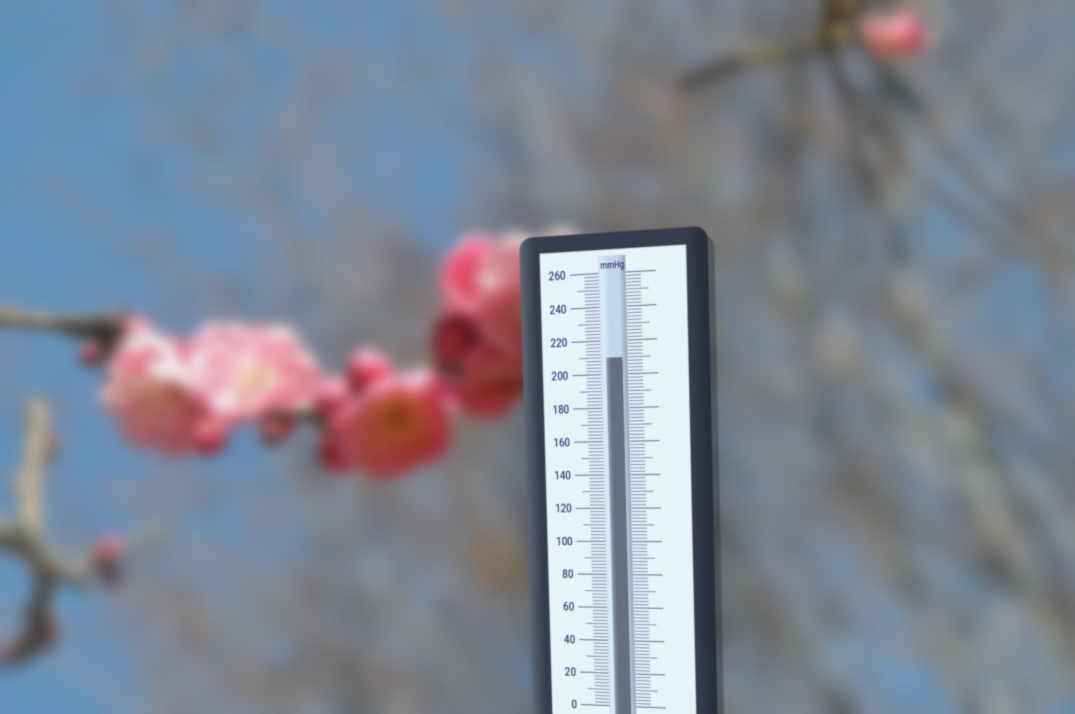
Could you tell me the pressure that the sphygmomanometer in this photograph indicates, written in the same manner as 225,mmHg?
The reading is 210,mmHg
